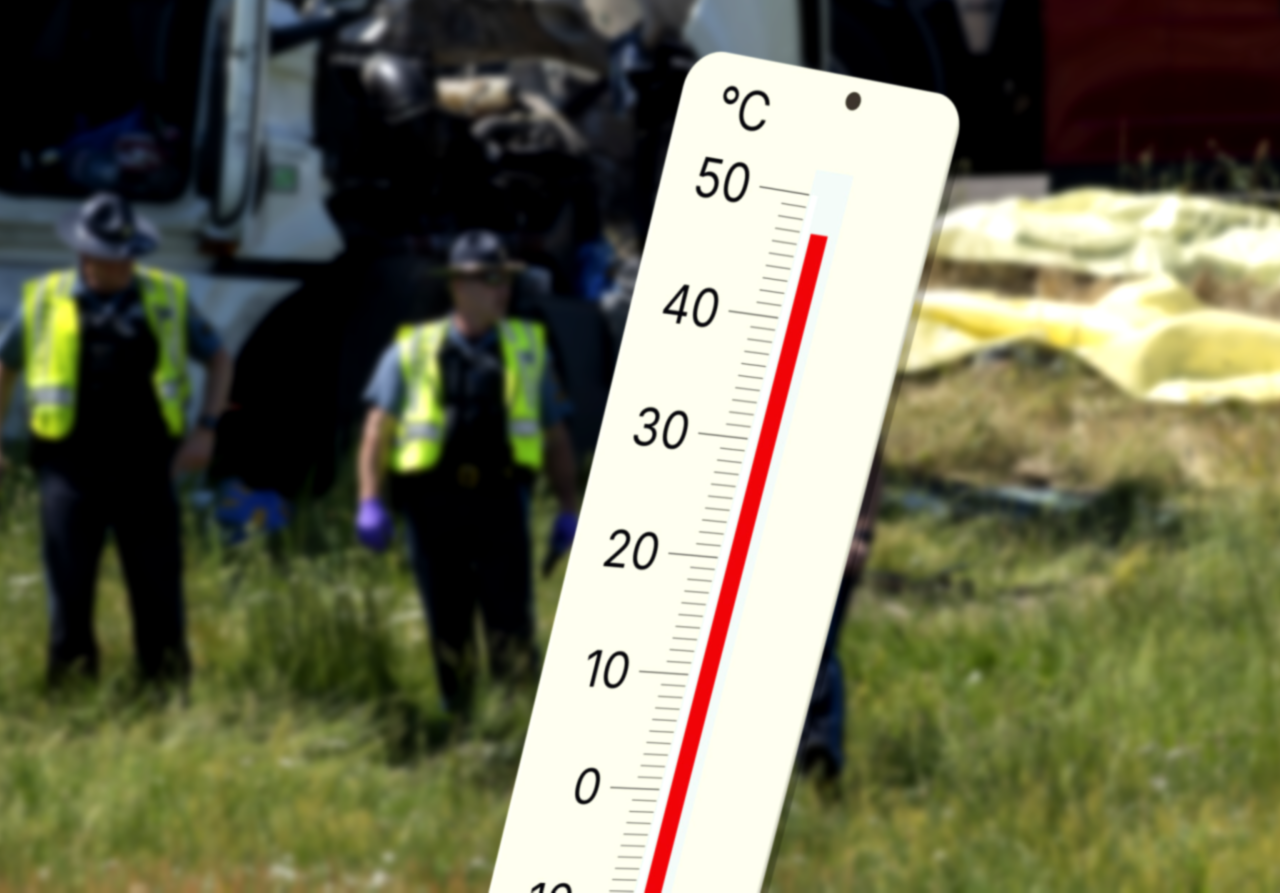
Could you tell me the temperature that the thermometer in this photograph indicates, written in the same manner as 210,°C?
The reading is 47,°C
